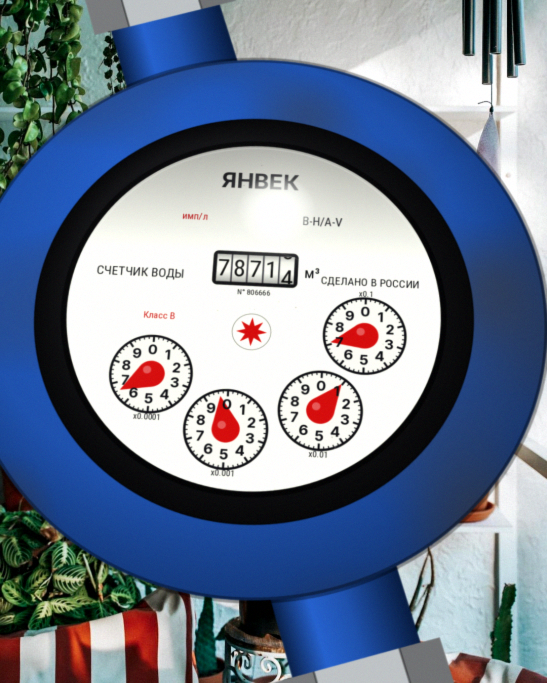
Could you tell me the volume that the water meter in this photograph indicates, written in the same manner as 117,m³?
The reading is 78713.7096,m³
